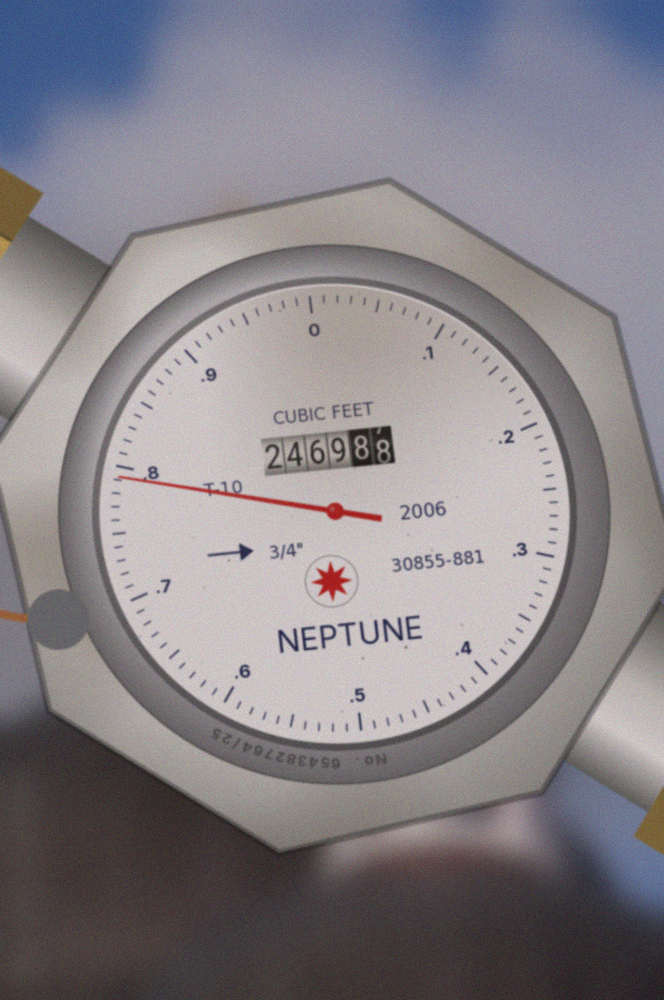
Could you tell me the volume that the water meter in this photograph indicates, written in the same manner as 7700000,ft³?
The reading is 246987.79,ft³
